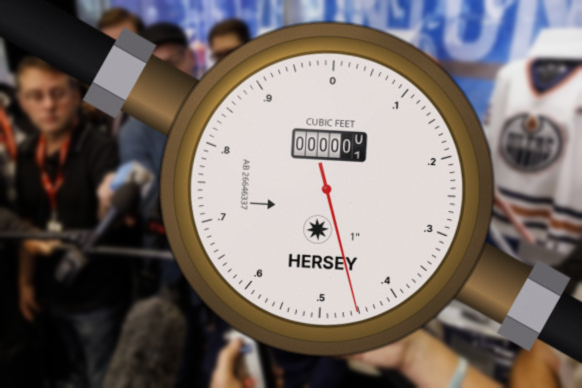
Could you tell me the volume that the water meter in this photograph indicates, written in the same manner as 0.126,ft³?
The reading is 0.45,ft³
